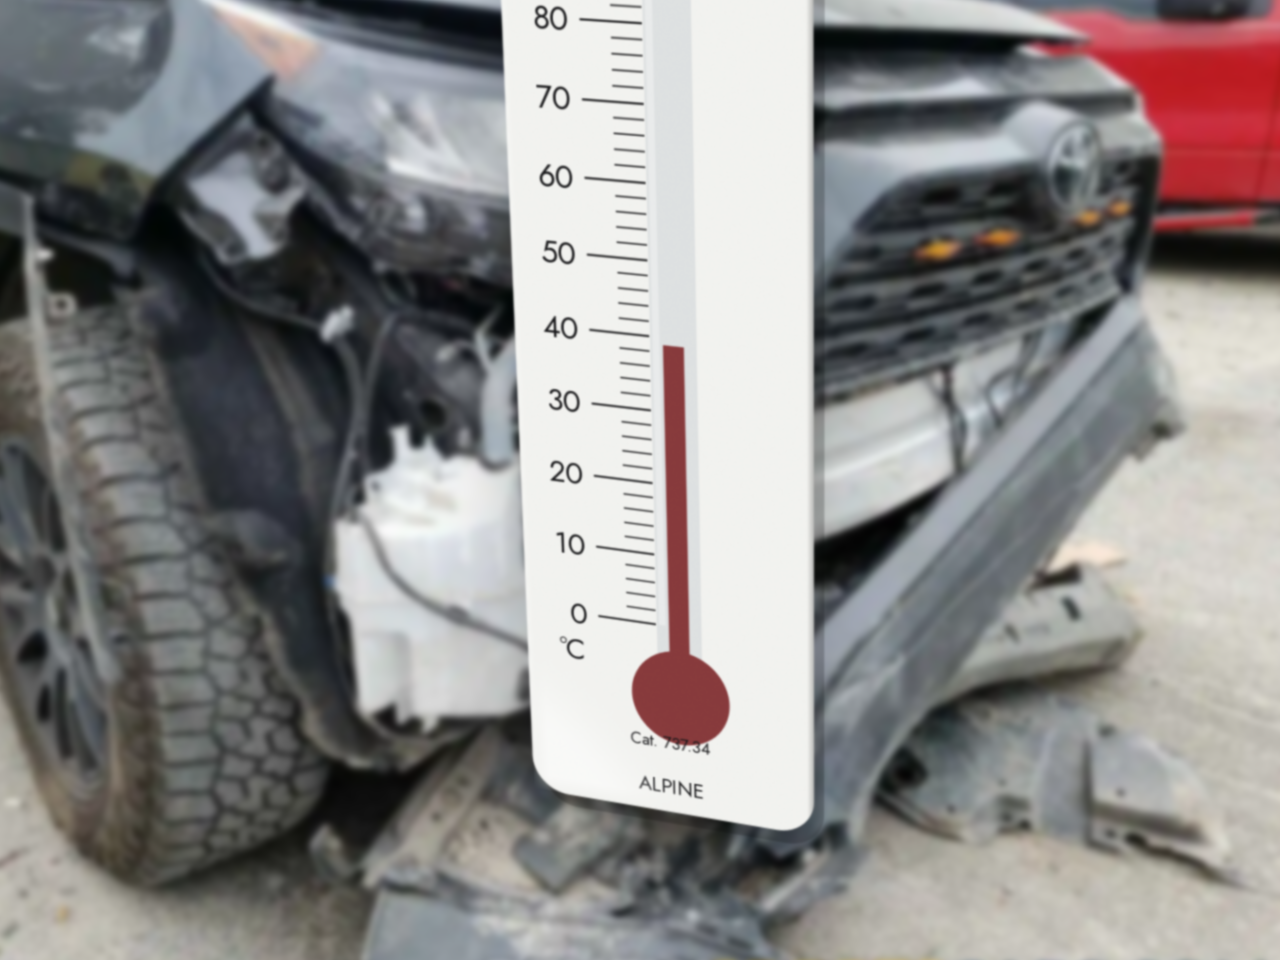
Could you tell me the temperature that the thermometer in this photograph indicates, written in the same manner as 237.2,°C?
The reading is 39,°C
